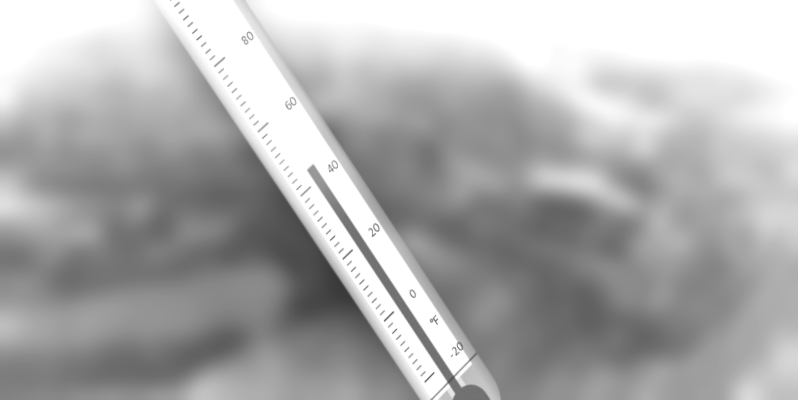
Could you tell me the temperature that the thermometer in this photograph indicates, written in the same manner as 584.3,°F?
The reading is 44,°F
